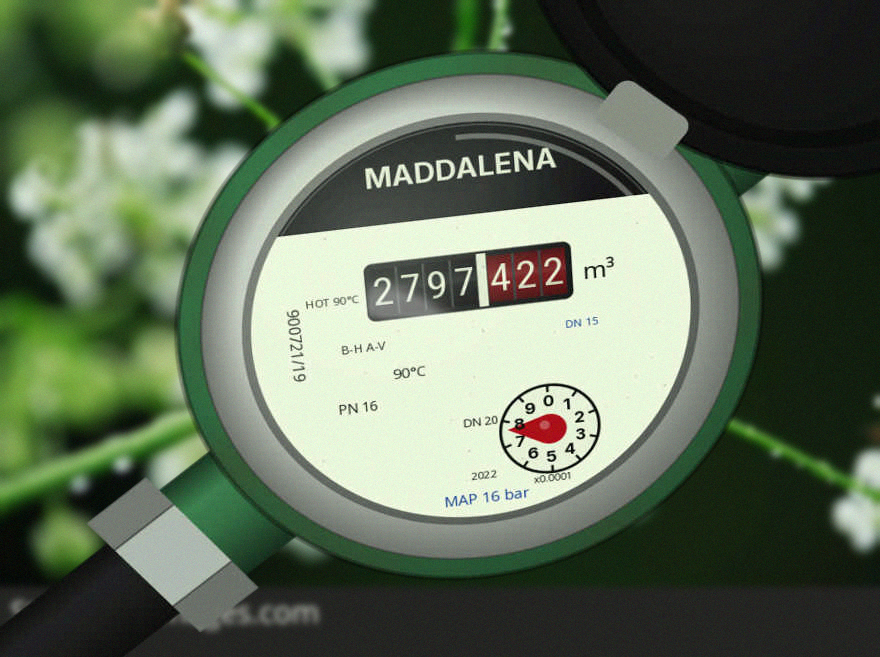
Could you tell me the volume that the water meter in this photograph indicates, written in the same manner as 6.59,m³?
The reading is 2797.4227,m³
